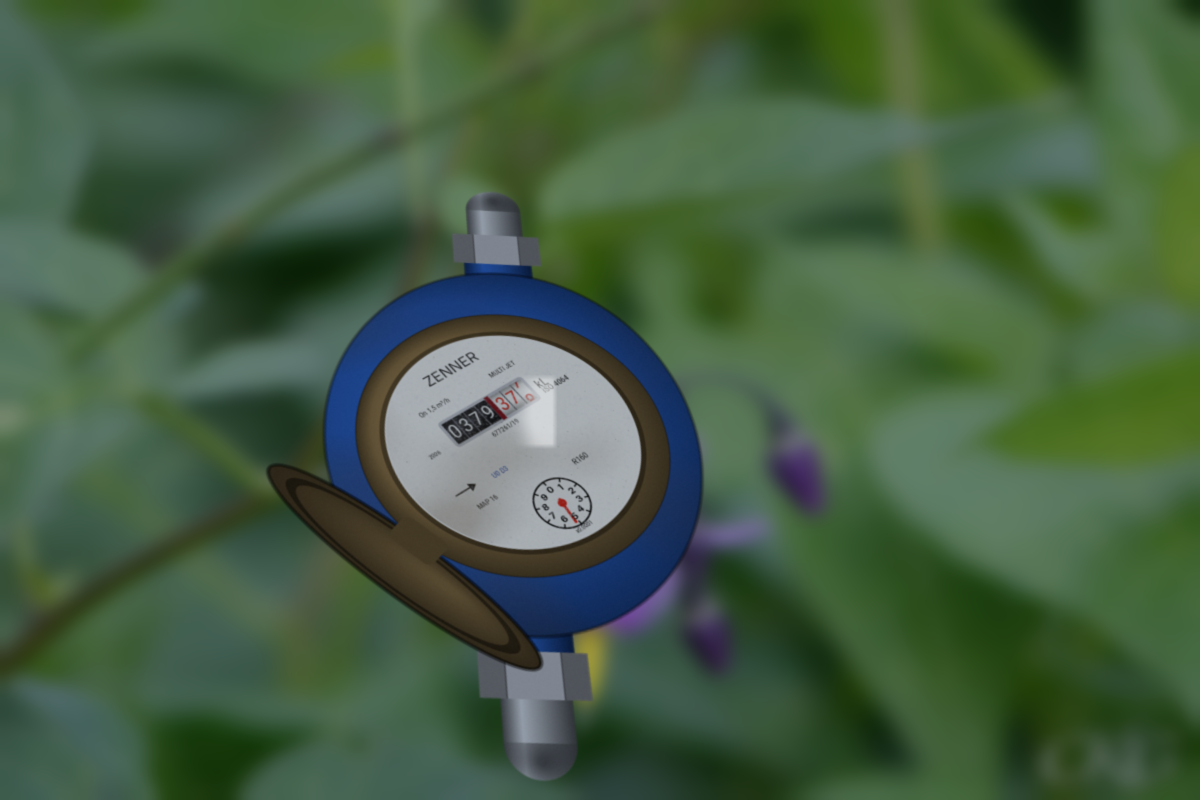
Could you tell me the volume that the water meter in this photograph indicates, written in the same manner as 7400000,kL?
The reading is 379.3775,kL
